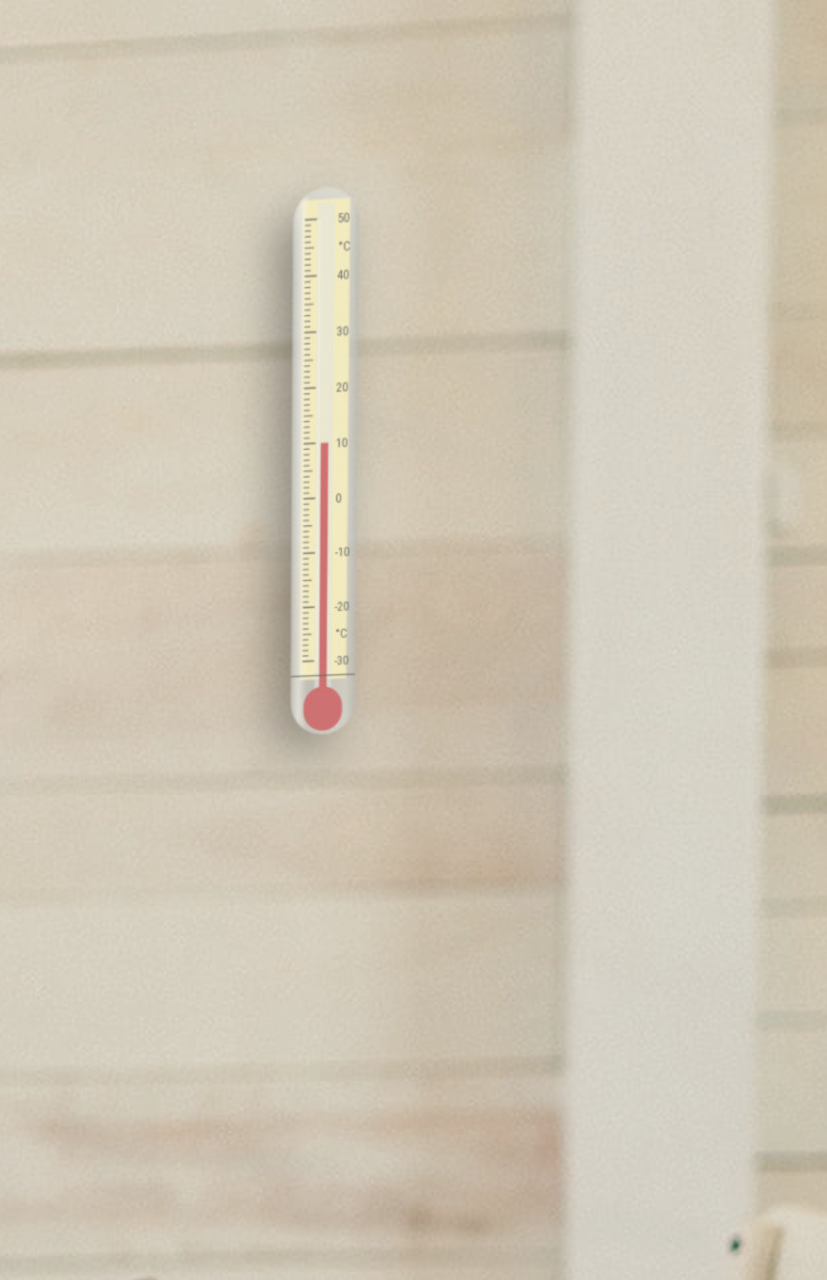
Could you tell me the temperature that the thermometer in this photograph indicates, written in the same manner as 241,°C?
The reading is 10,°C
